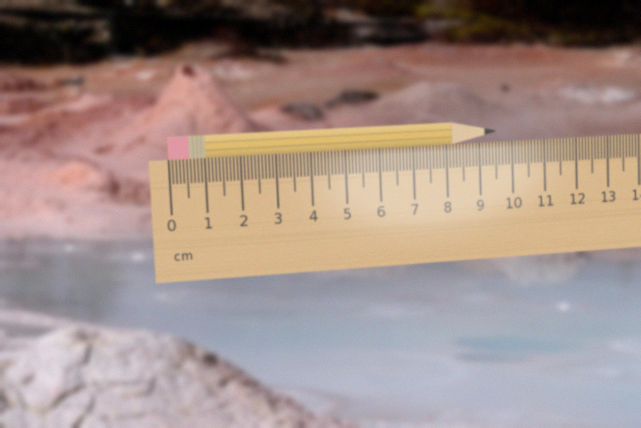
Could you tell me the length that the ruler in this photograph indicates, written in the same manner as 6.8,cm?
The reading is 9.5,cm
